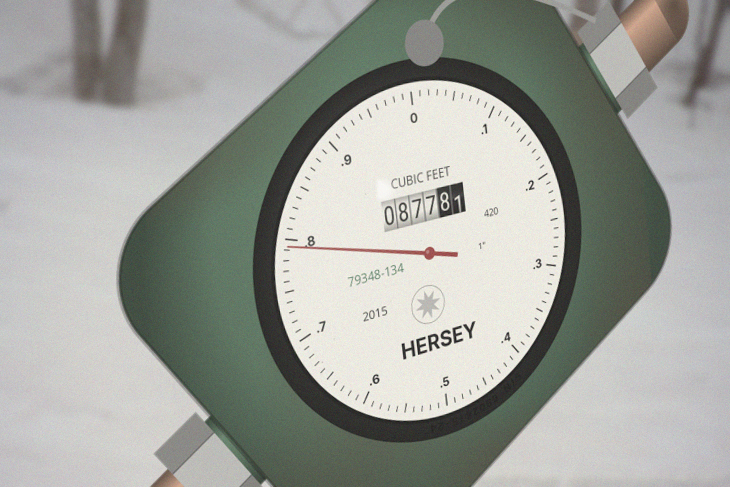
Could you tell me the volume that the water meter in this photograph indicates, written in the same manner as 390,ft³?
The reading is 87780.79,ft³
